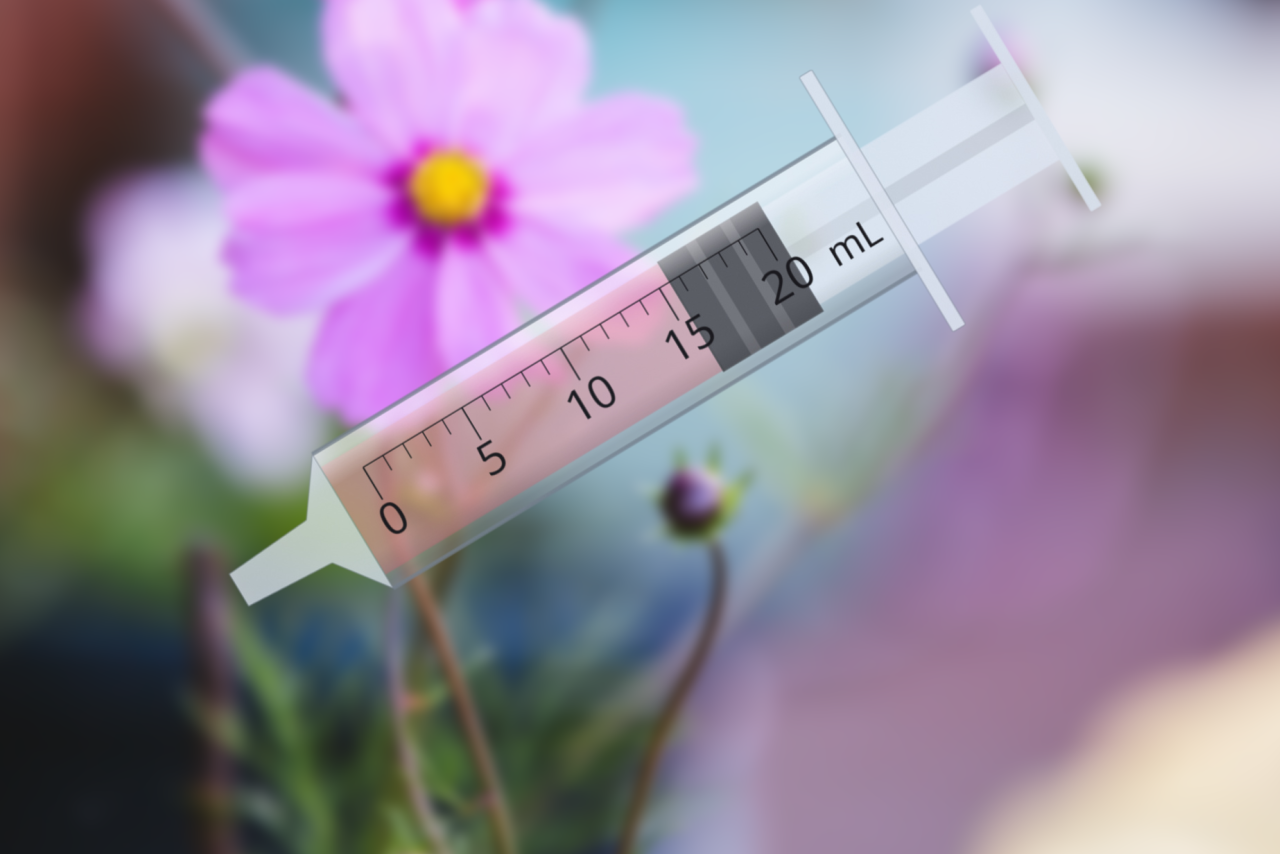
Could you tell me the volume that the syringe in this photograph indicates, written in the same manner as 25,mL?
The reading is 15.5,mL
